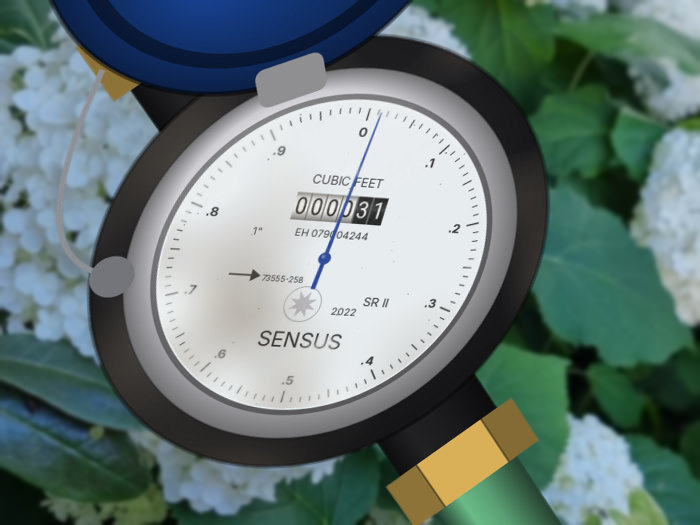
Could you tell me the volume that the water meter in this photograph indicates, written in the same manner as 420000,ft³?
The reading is 31.01,ft³
